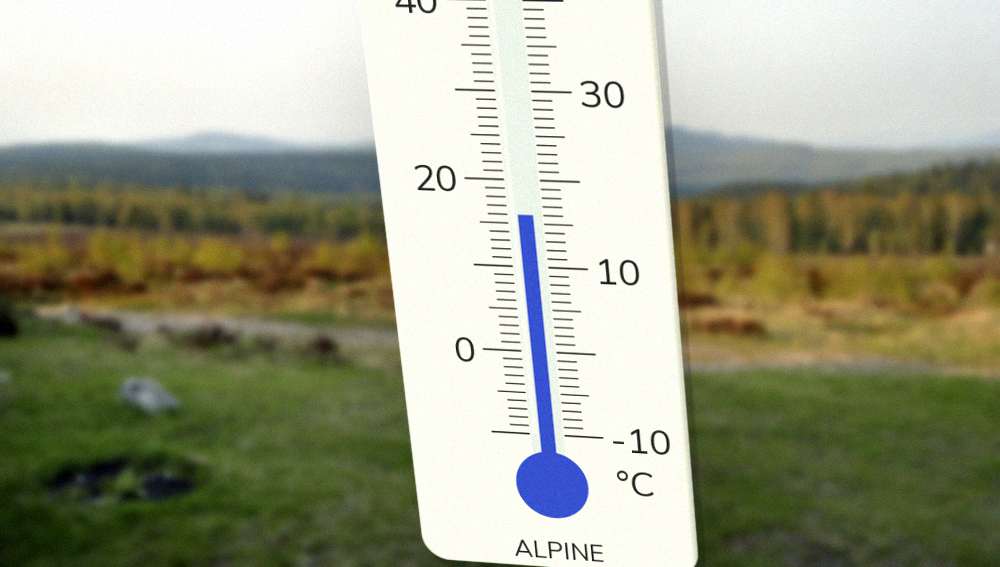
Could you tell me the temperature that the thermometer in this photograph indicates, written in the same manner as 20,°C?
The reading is 16,°C
